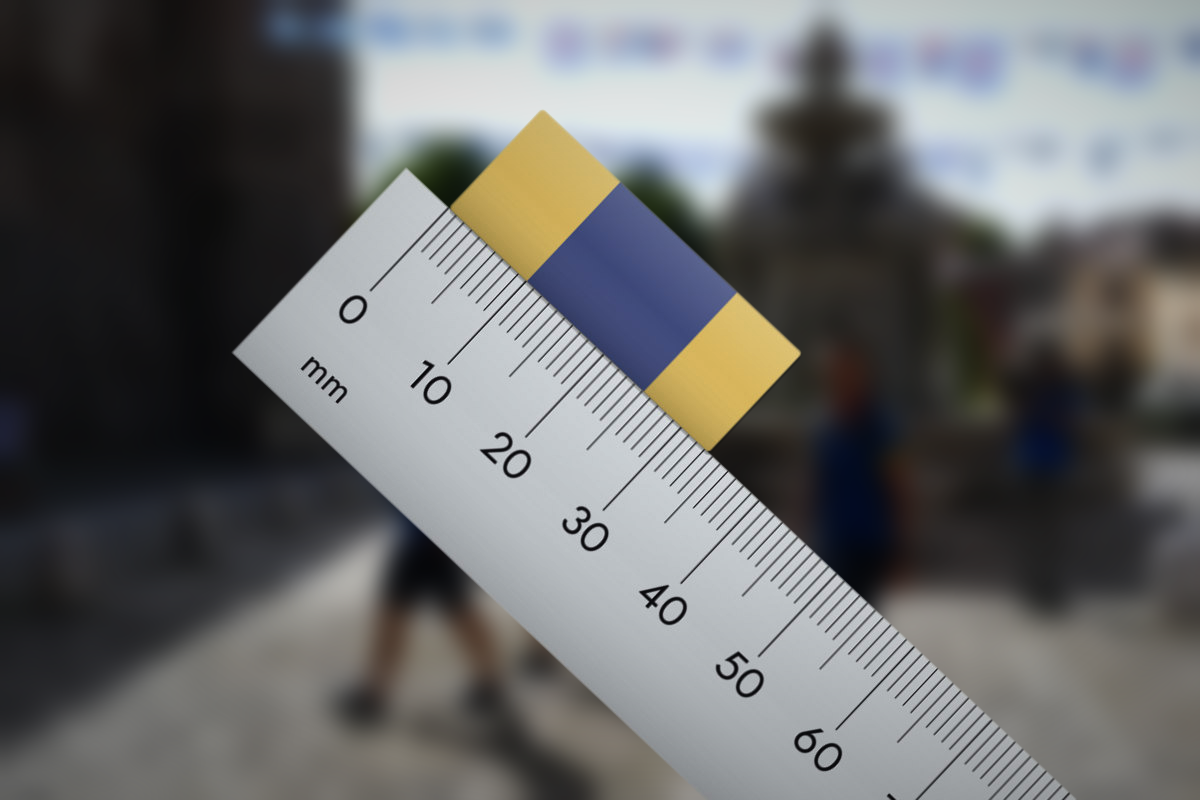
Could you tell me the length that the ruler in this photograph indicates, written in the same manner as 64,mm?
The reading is 33.5,mm
